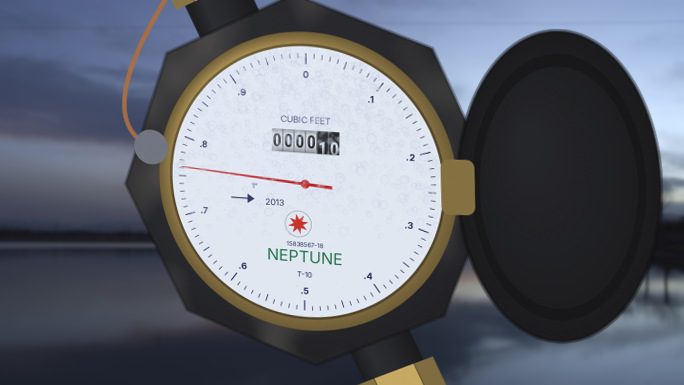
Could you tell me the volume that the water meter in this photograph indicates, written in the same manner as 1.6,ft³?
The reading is 9.76,ft³
